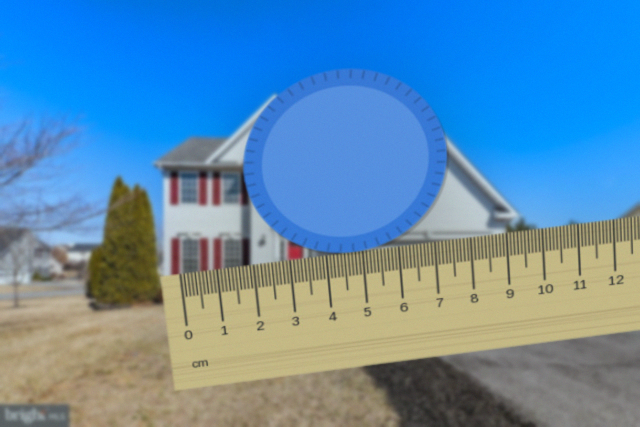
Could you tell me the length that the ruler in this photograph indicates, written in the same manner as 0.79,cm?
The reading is 5.5,cm
